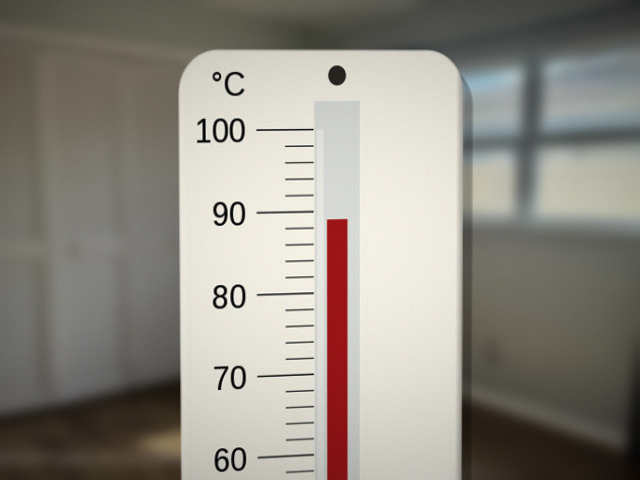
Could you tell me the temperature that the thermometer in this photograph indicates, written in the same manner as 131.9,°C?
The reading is 89,°C
